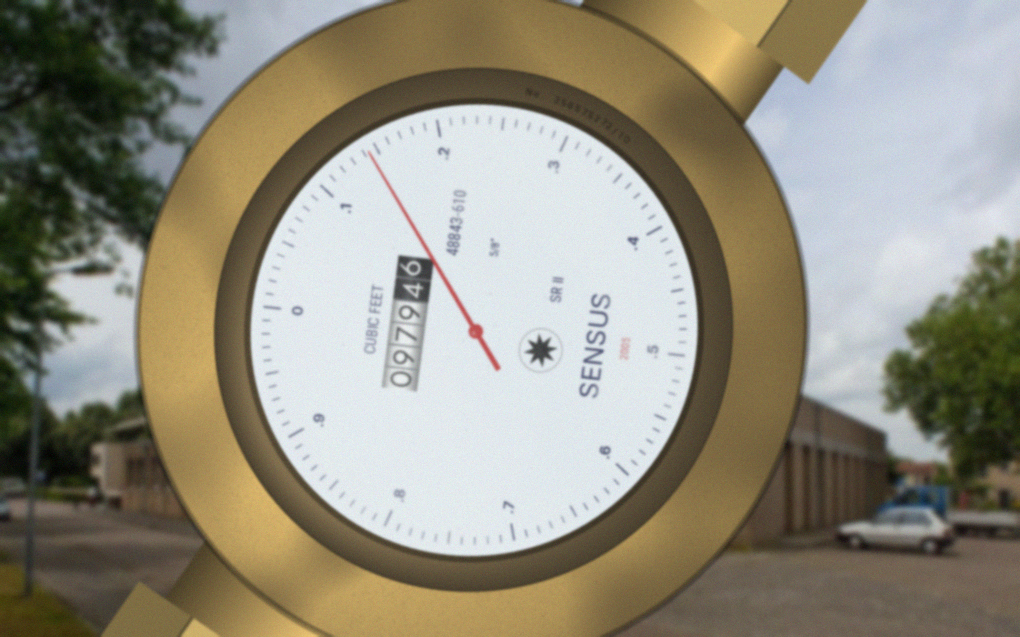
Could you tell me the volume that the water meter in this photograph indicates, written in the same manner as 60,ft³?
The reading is 97946.14,ft³
